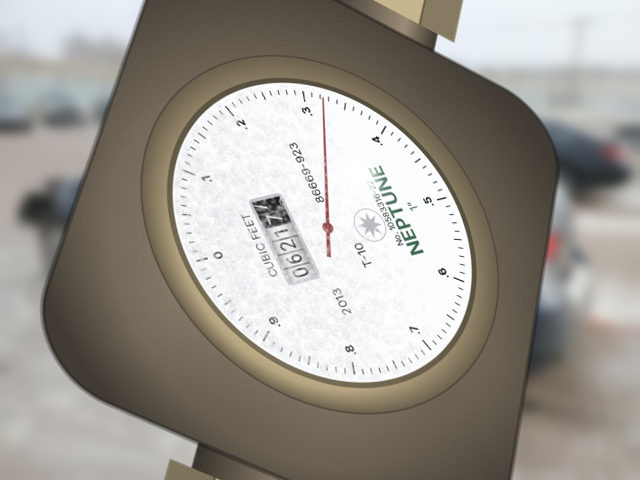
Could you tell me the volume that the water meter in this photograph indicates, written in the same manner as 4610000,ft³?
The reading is 62177.32,ft³
